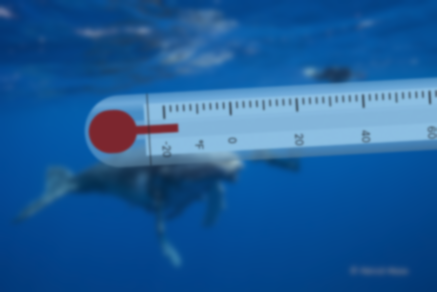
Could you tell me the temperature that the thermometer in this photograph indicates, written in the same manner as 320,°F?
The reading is -16,°F
